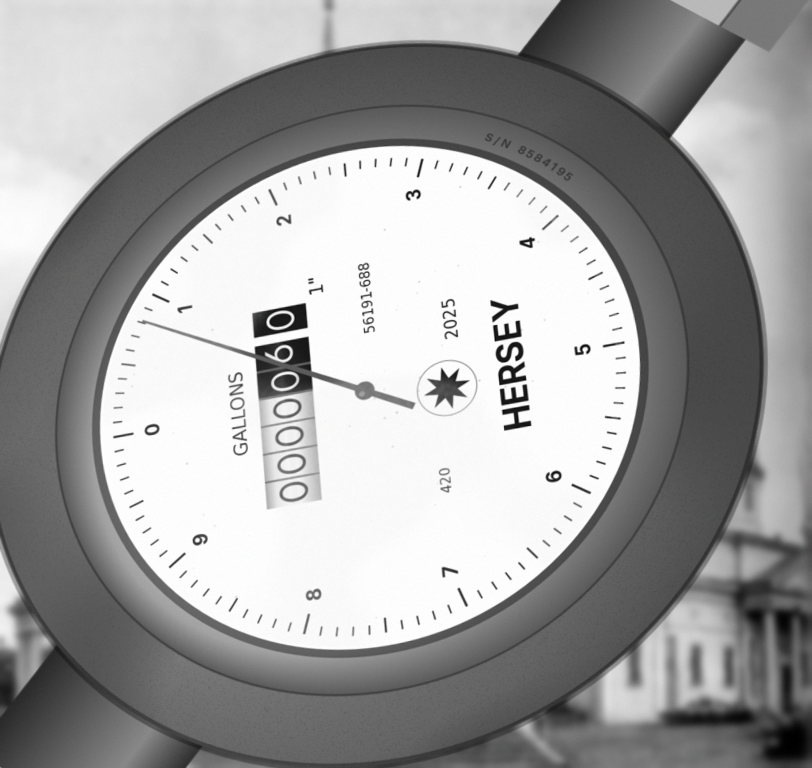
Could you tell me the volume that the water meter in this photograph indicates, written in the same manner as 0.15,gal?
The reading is 60.8,gal
